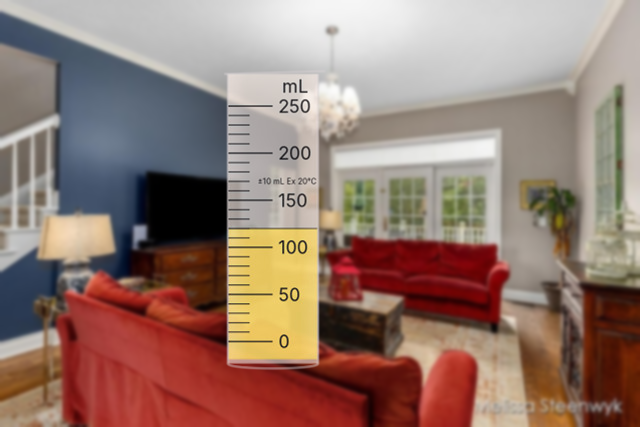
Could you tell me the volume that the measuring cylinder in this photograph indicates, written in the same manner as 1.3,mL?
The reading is 120,mL
